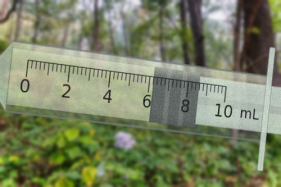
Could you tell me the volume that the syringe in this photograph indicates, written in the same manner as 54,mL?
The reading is 6.2,mL
